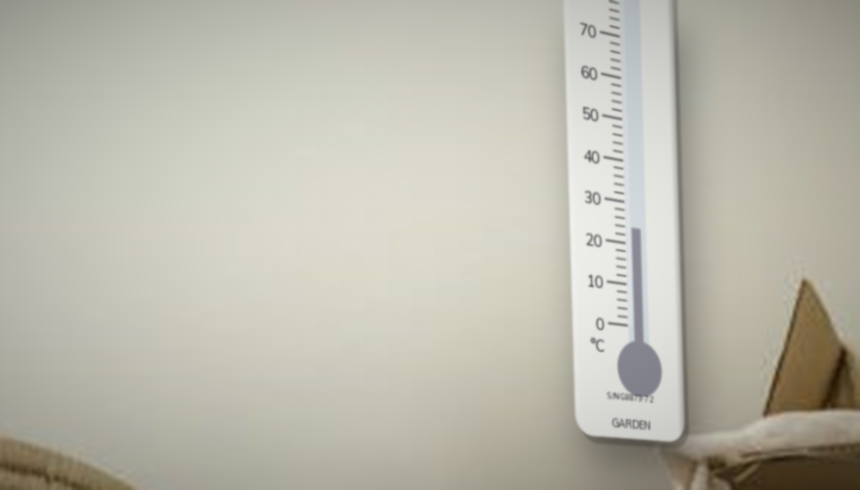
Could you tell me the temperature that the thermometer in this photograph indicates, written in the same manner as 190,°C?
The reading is 24,°C
